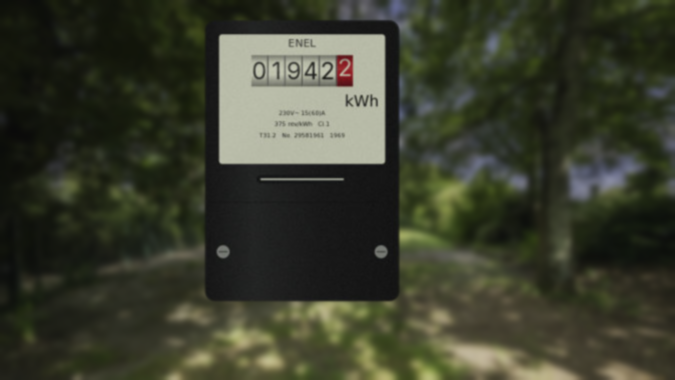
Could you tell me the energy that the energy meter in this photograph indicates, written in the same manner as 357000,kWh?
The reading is 1942.2,kWh
